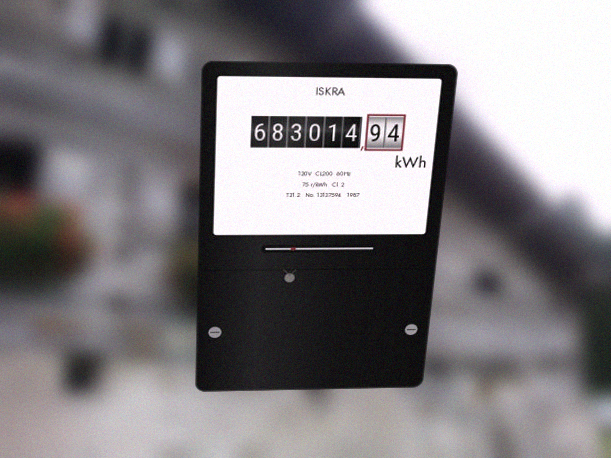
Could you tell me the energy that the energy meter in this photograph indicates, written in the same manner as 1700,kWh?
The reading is 683014.94,kWh
